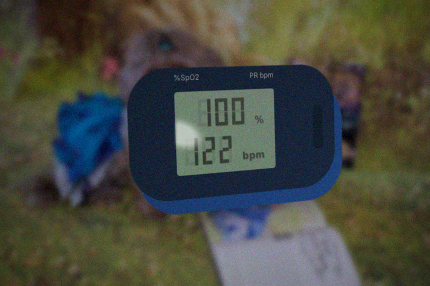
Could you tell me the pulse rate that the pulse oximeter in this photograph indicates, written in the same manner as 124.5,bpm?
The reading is 122,bpm
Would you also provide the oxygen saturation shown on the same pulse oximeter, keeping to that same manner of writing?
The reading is 100,%
